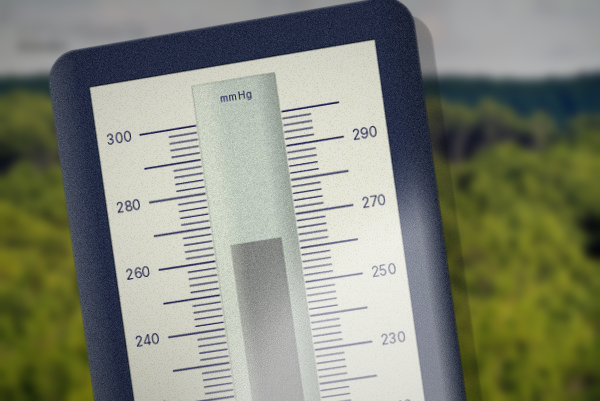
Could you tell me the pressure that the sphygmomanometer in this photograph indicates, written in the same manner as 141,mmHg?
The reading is 264,mmHg
